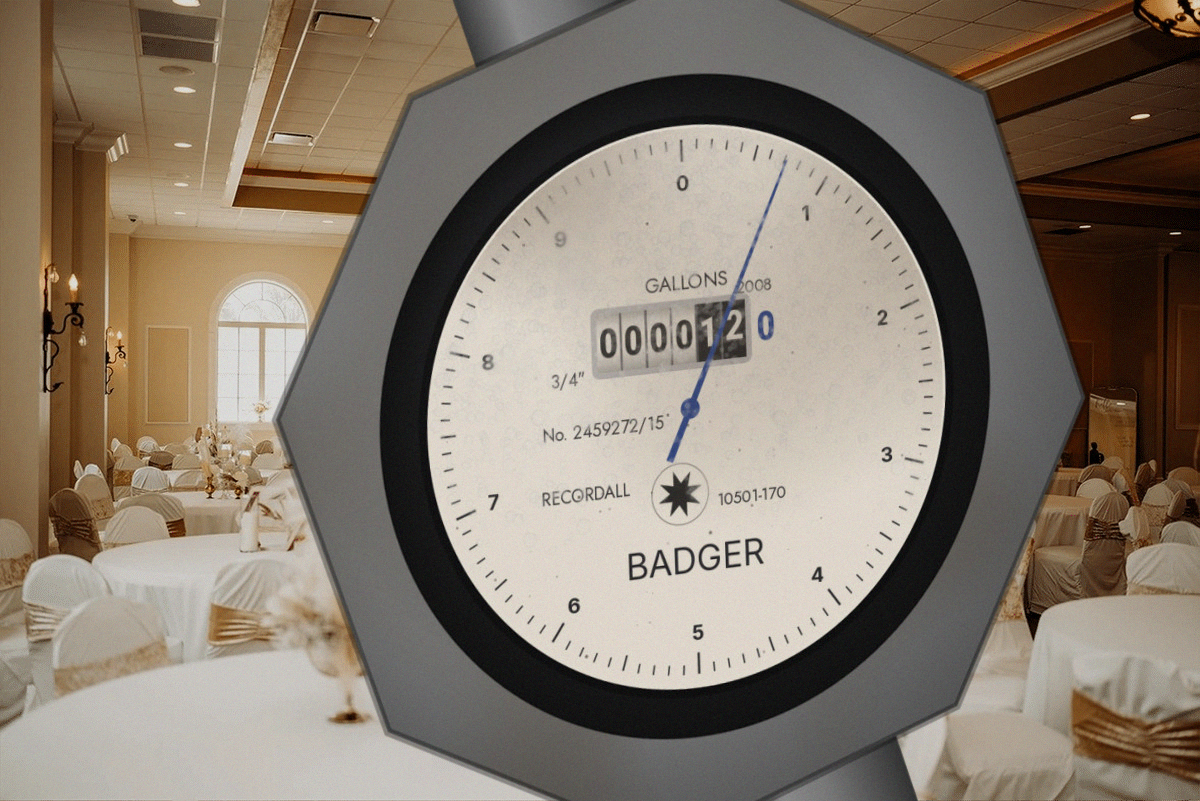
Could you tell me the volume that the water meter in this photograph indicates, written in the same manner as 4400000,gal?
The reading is 120.7,gal
